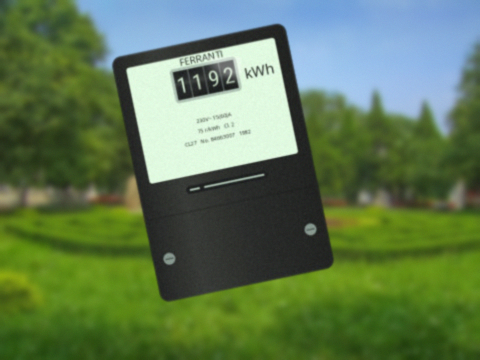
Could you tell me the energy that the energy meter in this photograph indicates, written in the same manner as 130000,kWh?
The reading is 1192,kWh
